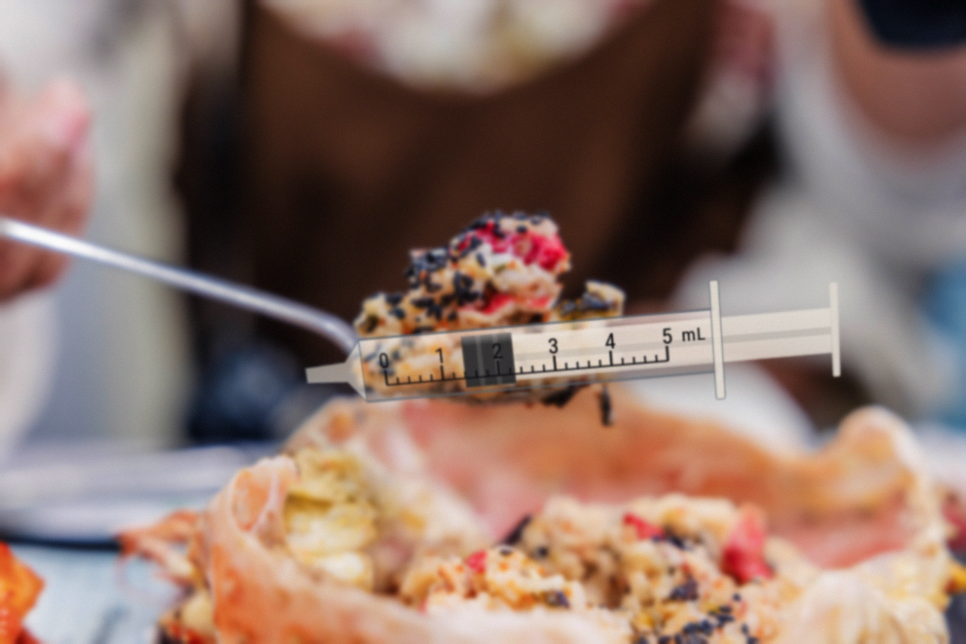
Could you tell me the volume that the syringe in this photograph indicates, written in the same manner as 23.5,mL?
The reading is 1.4,mL
